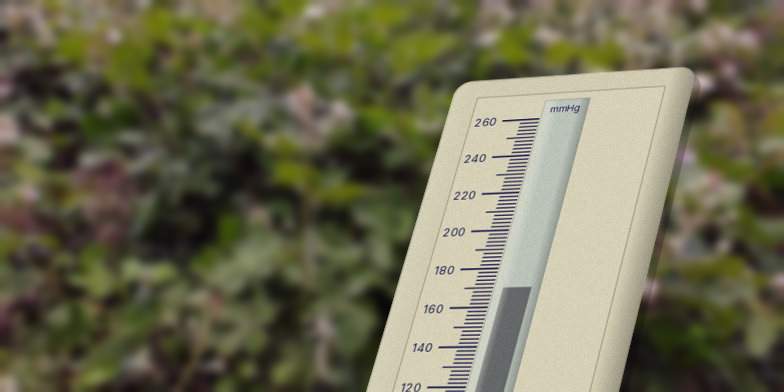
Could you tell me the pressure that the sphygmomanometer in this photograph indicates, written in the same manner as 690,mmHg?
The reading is 170,mmHg
